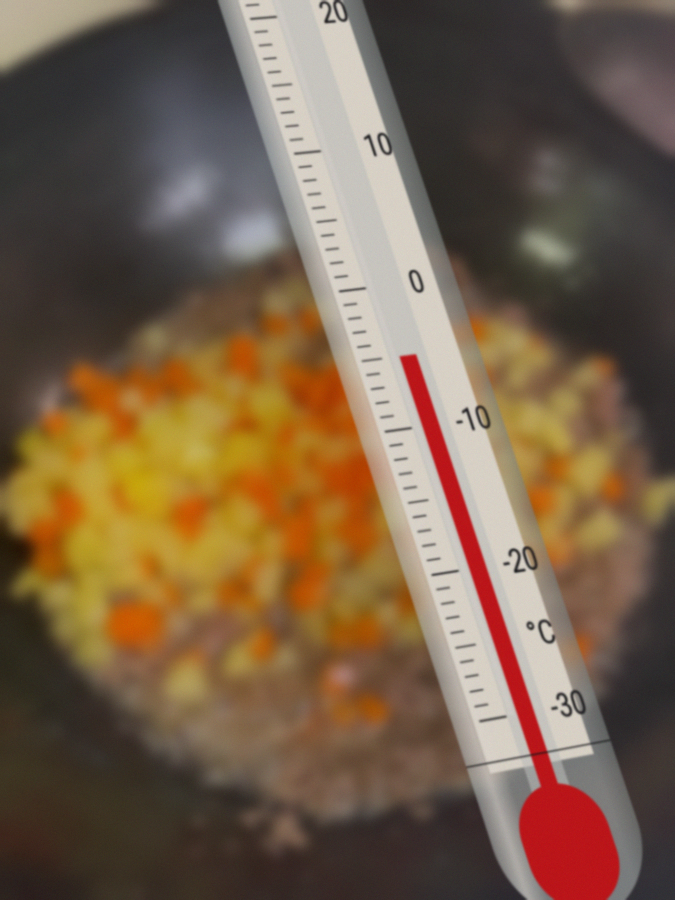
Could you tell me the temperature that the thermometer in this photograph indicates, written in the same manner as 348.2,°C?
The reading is -5,°C
